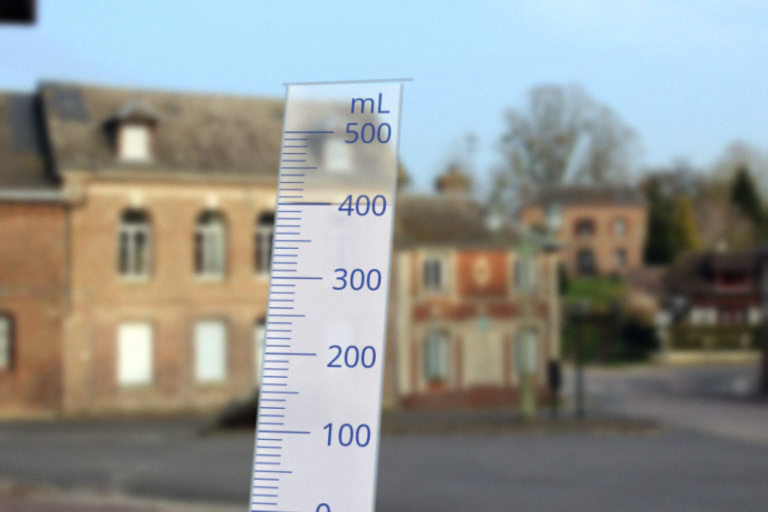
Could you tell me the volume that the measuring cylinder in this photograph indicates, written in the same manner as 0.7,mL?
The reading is 400,mL
